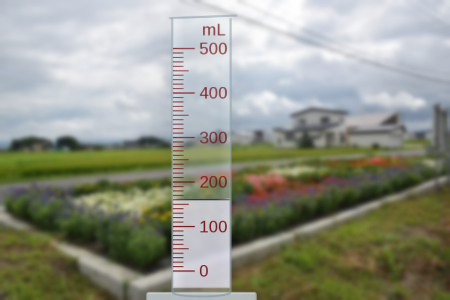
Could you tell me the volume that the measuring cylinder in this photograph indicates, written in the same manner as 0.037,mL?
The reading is 160,mL
